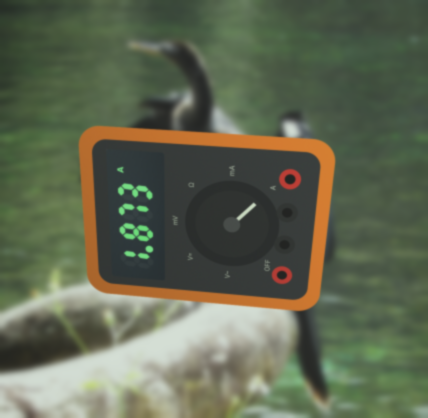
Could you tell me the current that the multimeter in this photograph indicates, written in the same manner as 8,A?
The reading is 1.873,A
